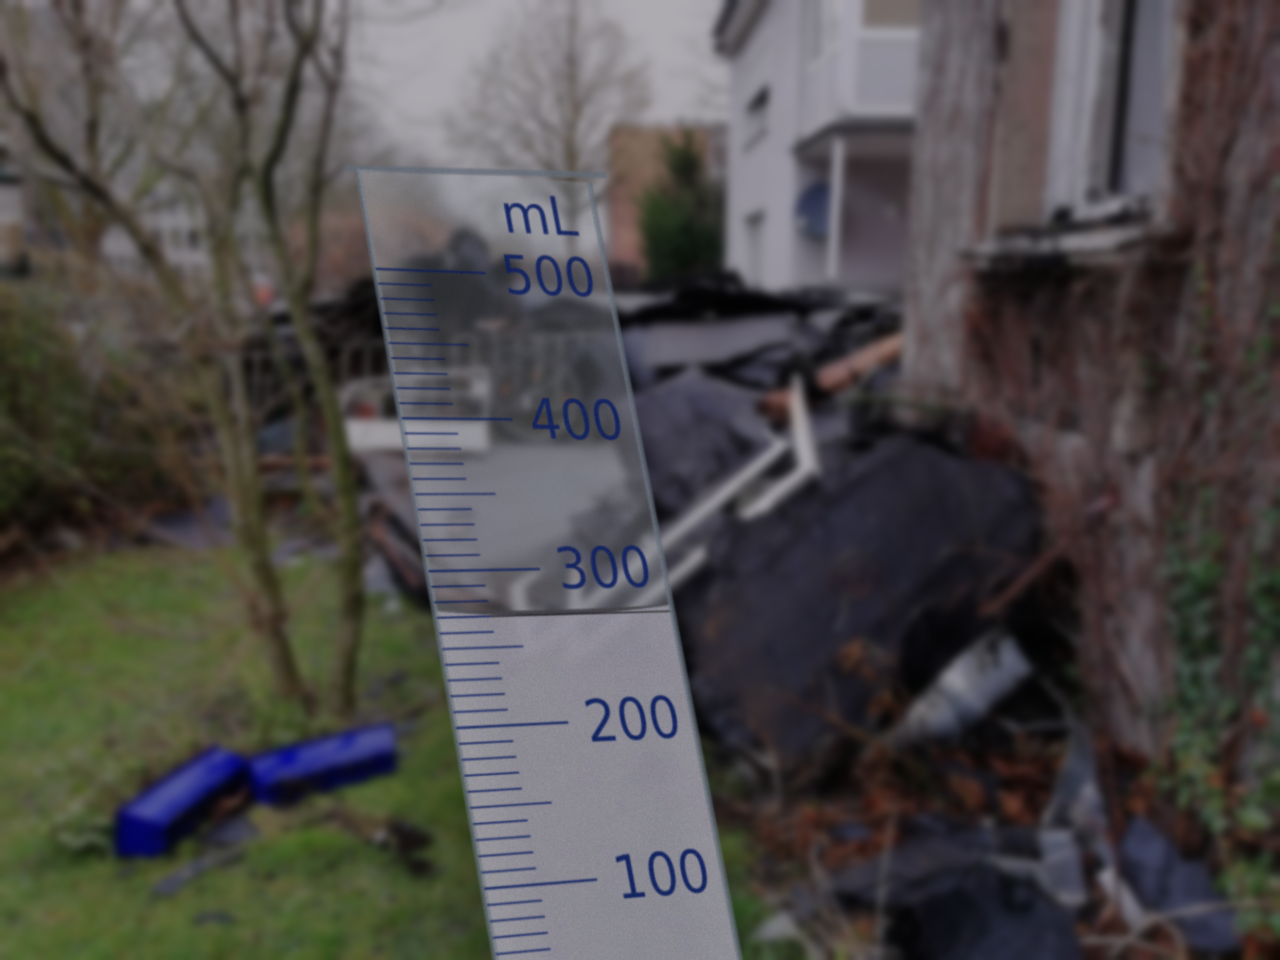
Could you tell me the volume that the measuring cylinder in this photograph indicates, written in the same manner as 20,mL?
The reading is 270,mL
